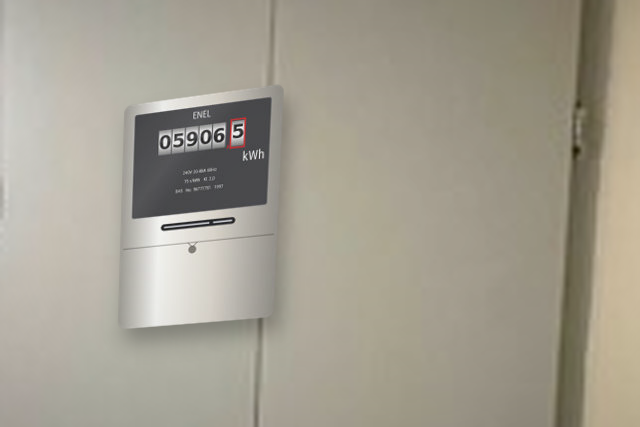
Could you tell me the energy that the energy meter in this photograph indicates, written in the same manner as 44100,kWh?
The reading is 5906.5,kWh
